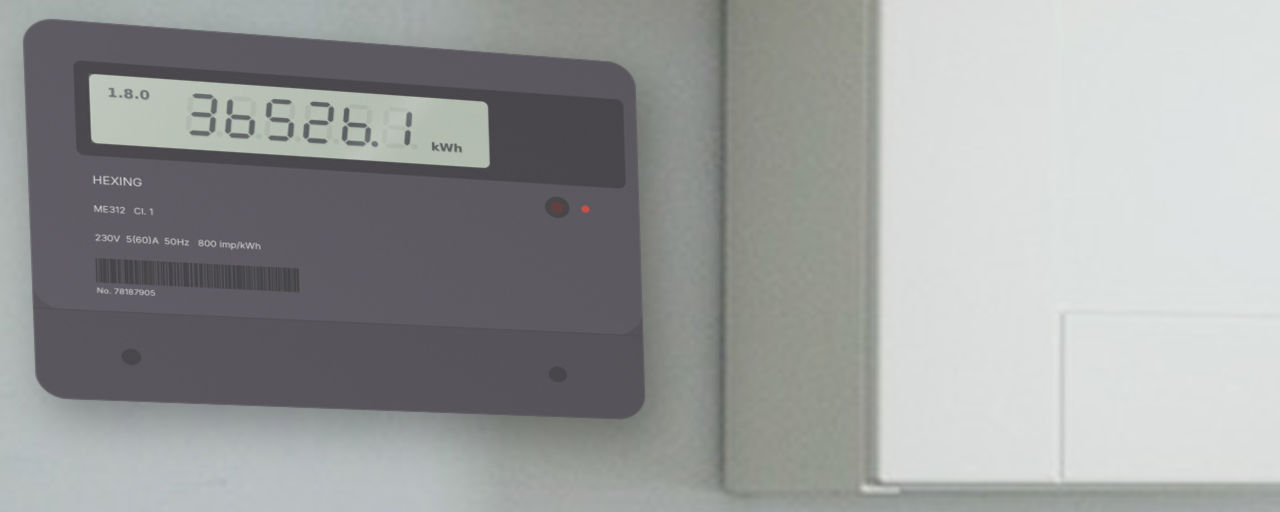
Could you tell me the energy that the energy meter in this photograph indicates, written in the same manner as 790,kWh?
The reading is 36526.1,kWh
